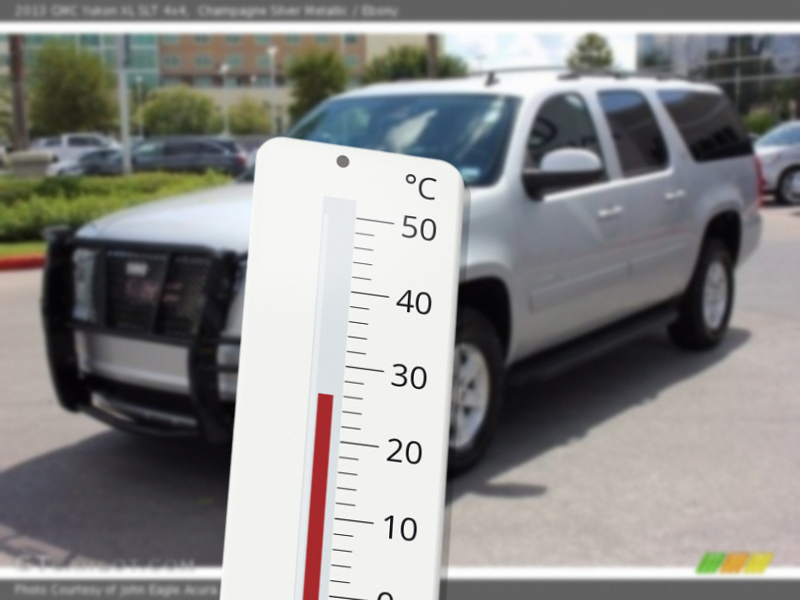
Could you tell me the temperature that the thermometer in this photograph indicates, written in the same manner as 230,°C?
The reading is 26,°C
